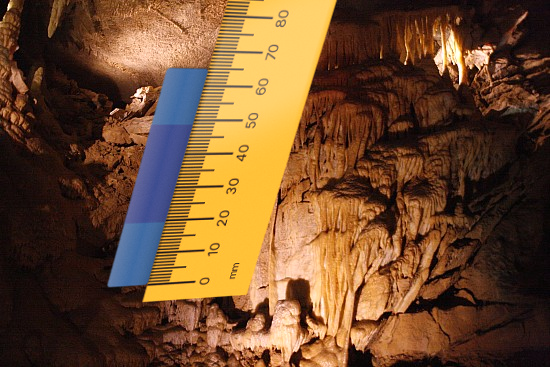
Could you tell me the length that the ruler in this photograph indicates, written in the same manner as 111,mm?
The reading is 65,mm
